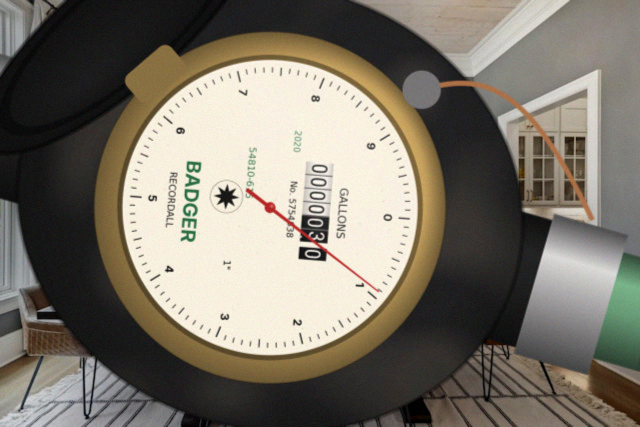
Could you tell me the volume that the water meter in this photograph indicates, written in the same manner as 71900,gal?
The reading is 30.9,gal
